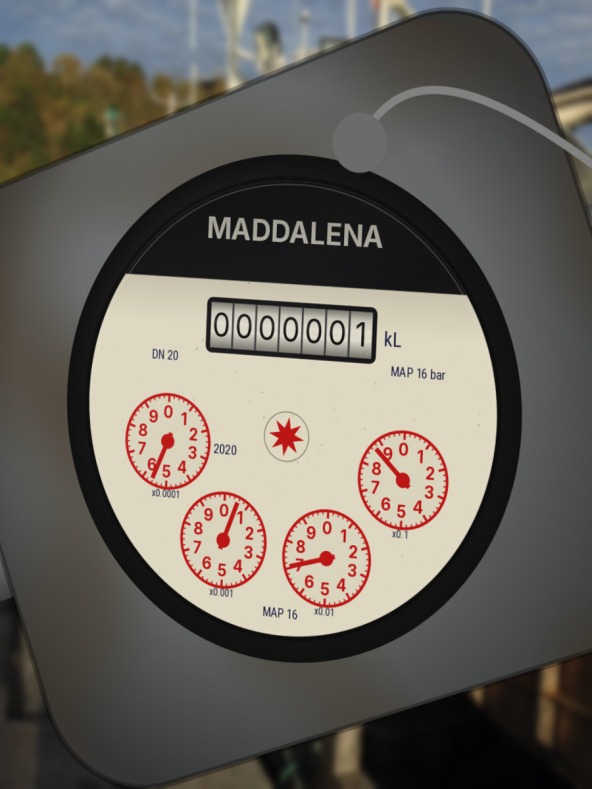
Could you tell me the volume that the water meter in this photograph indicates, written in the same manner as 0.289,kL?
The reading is 1.8705,kL
